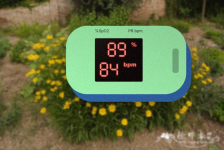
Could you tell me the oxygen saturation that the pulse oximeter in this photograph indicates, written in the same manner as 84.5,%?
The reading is 89,%
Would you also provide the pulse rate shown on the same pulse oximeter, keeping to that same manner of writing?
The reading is 84,bpm
